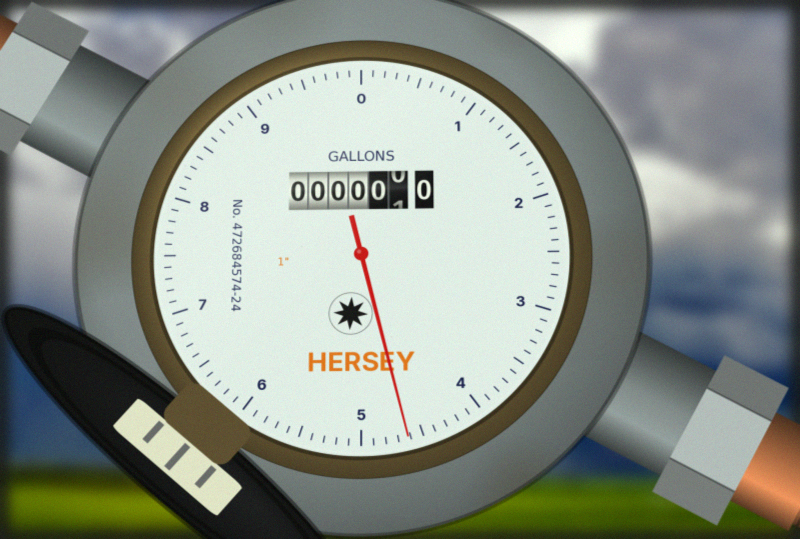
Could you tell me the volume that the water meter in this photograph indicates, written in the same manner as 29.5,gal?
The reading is 4.6,gal
